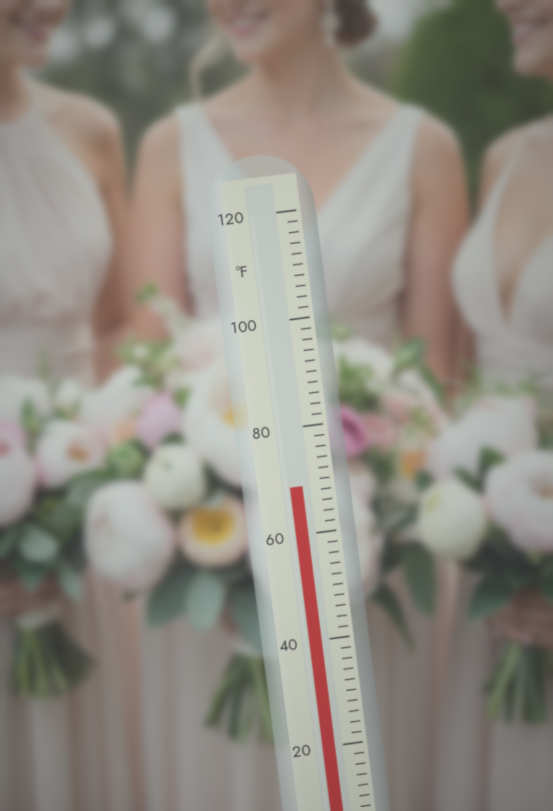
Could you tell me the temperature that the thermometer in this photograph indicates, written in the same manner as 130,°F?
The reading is 69,°F
